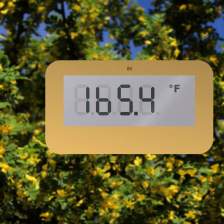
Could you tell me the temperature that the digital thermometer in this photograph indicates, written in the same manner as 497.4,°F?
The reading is 165.4,°F
